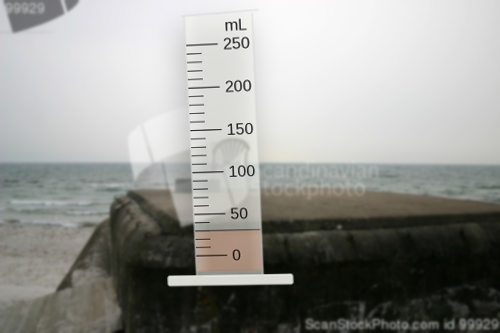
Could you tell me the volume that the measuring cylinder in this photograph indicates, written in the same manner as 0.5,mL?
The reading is 30,mL
